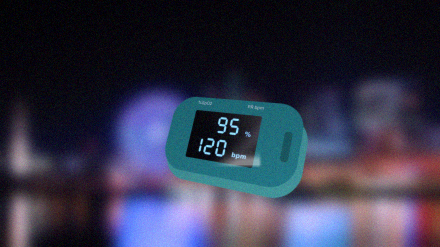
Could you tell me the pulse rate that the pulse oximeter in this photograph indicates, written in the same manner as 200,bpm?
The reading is 120,bpm
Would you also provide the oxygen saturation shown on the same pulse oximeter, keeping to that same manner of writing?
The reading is 95,%
